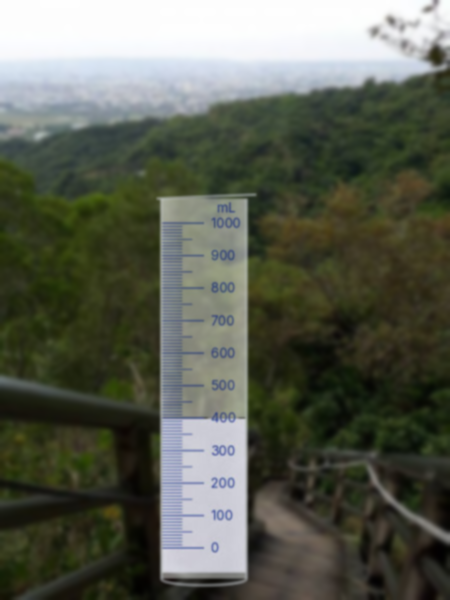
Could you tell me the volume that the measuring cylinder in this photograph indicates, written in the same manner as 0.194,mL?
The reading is 400,mL
